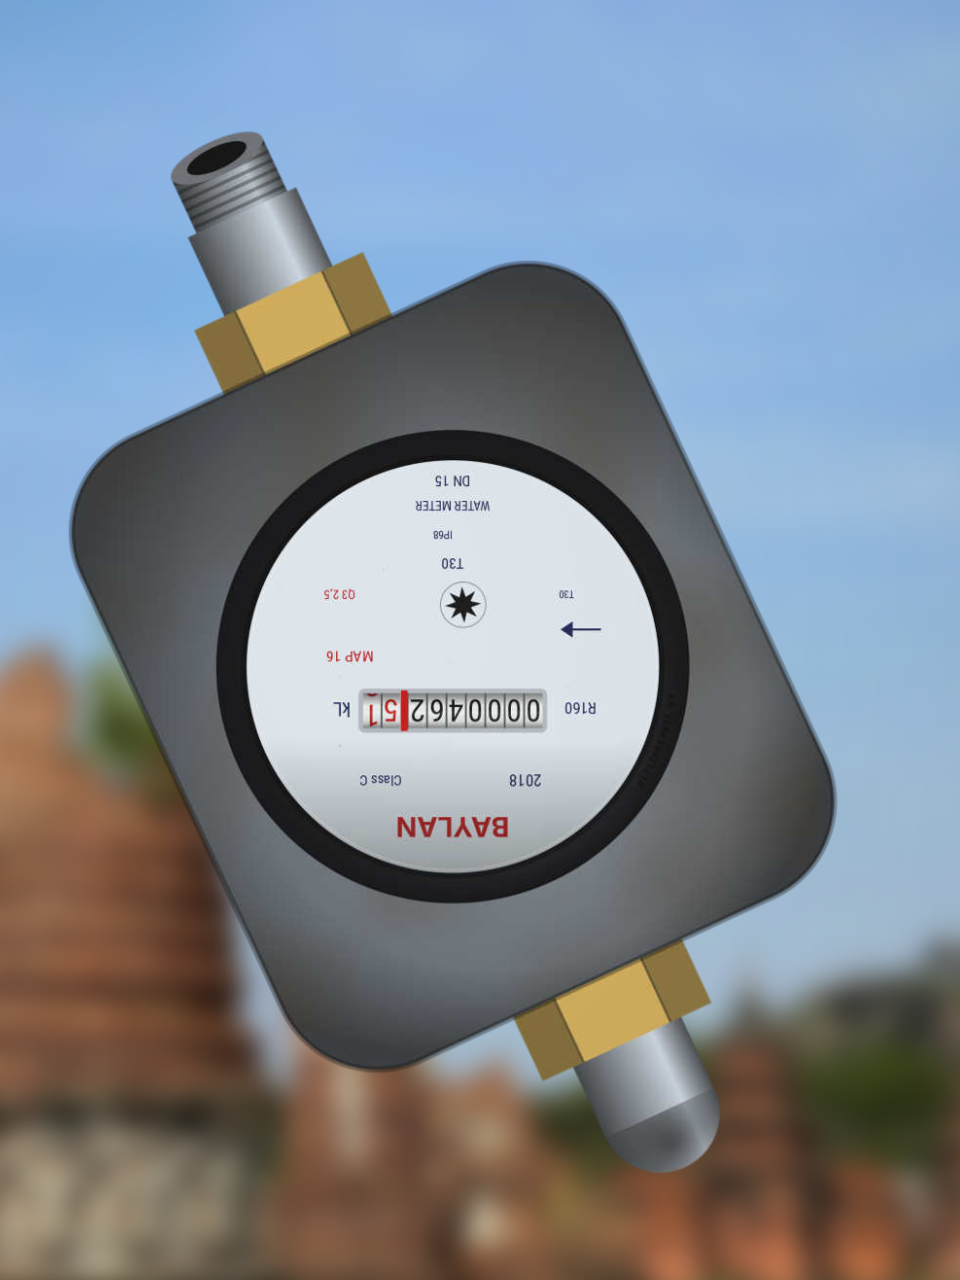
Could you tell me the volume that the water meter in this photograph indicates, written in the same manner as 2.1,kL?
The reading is 462.51,kL
